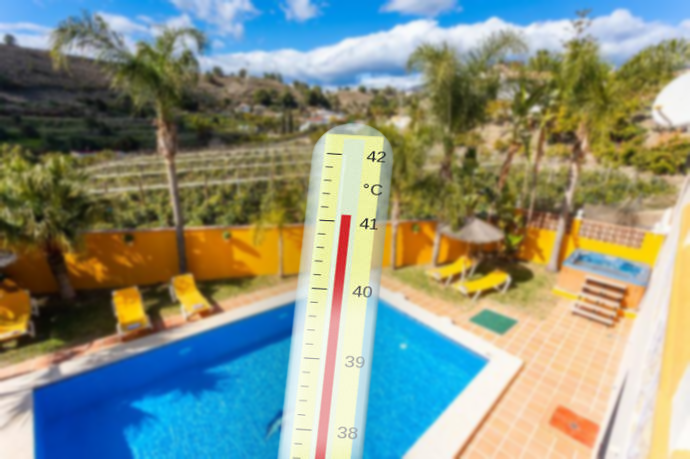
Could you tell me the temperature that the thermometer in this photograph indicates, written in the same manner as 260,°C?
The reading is 41.1,°C
